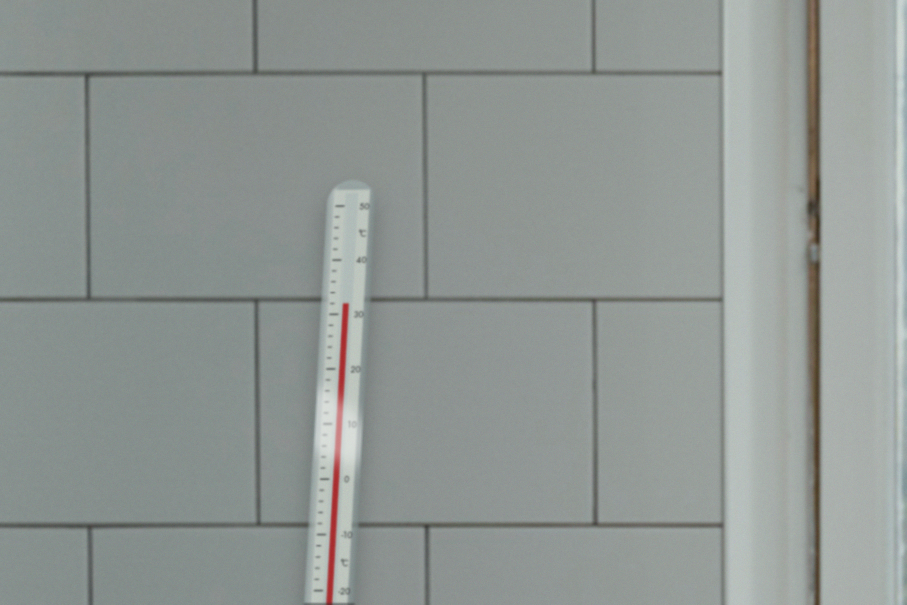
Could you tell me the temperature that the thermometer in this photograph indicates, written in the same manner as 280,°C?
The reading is 32,°C
